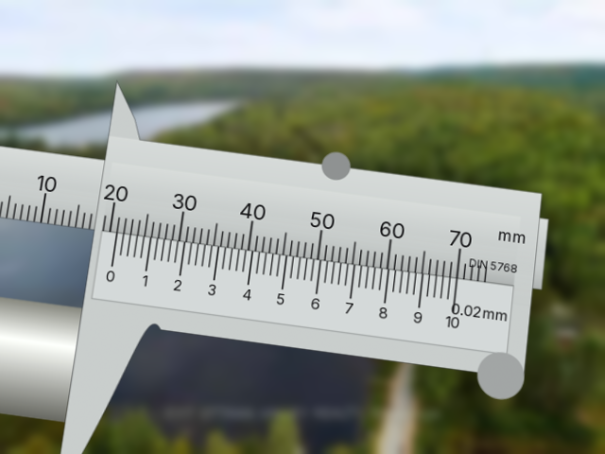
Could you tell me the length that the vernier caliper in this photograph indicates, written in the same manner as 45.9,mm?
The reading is 21.0,mm
